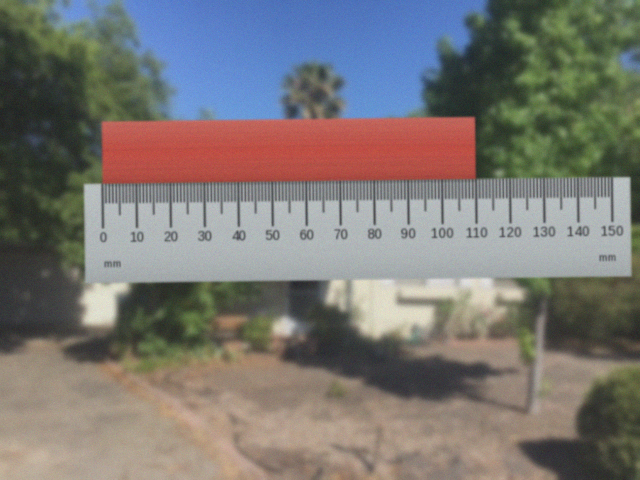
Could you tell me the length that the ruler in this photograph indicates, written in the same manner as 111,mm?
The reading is 110,mm
